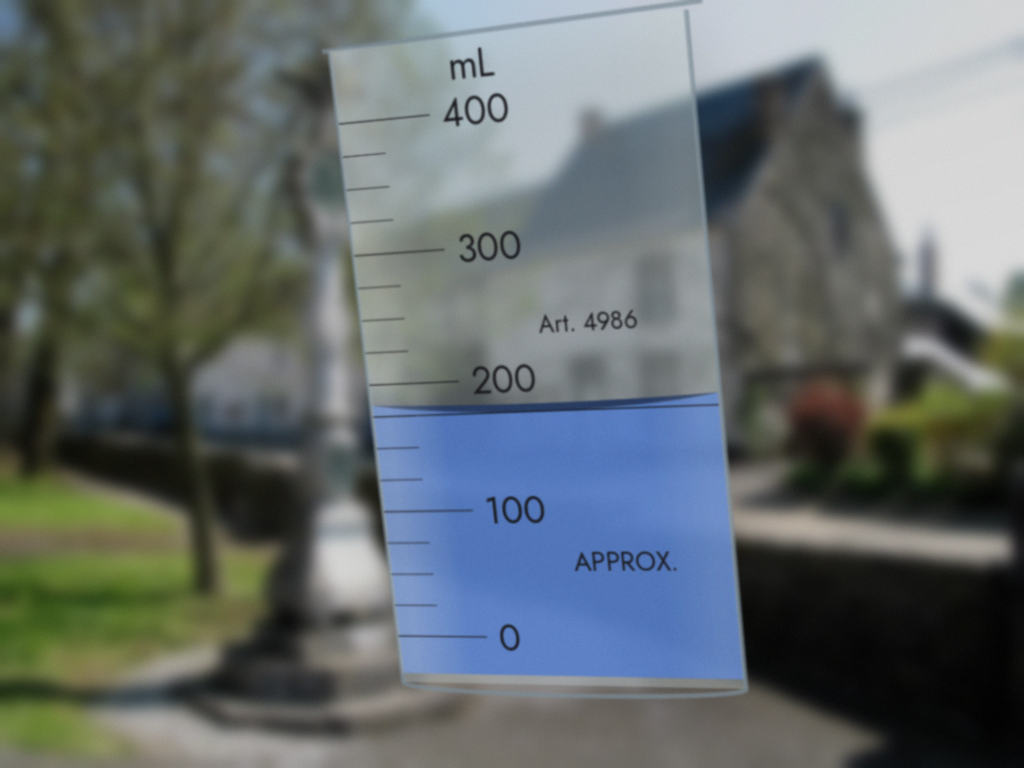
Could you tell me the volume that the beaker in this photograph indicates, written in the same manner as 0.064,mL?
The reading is 175,mL
